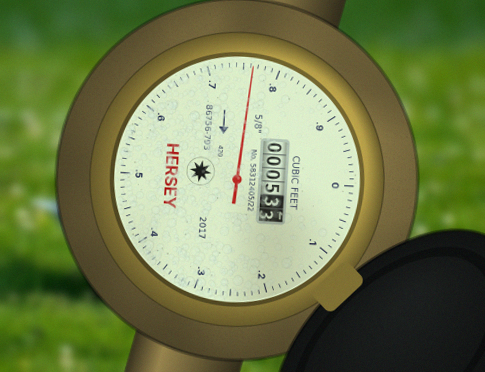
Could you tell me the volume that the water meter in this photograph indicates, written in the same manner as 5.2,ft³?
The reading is 532.76,ft³
